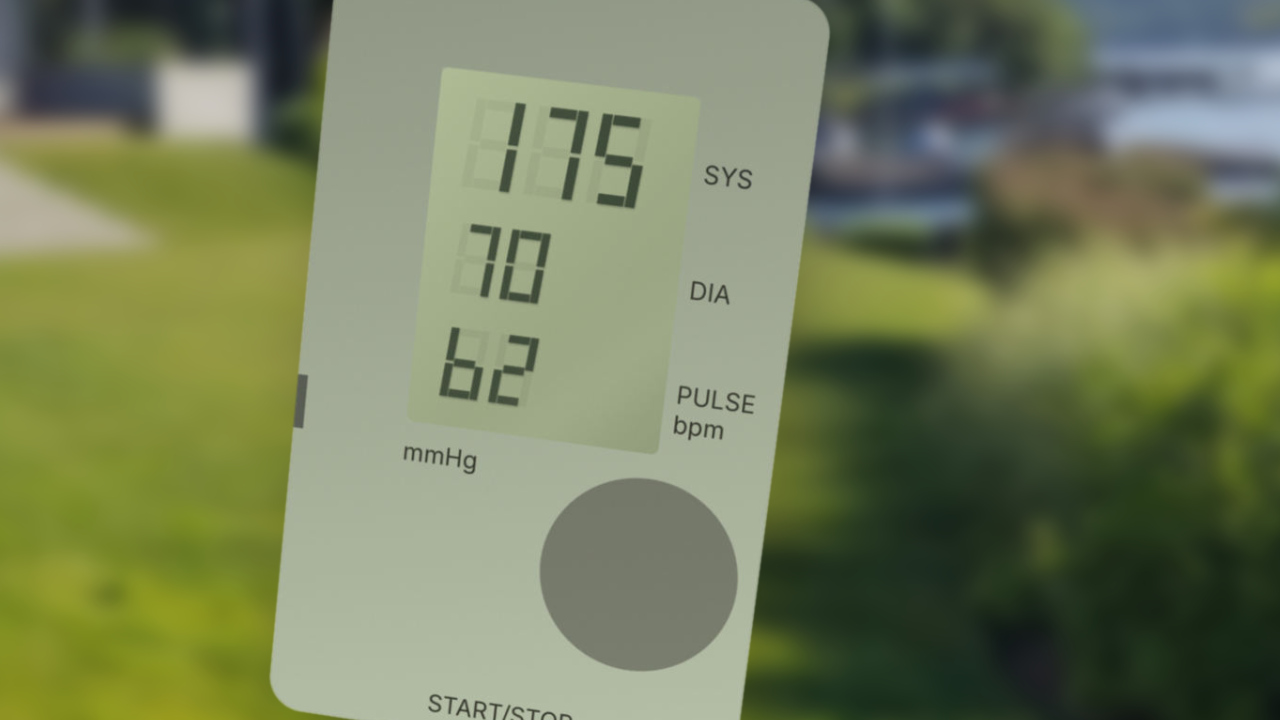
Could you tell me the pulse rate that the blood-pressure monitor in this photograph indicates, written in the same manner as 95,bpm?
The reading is 62,bpm
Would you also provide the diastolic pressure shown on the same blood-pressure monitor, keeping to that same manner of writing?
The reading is 70,mmHg
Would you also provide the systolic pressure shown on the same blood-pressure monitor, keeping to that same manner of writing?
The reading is 175,mmHg
